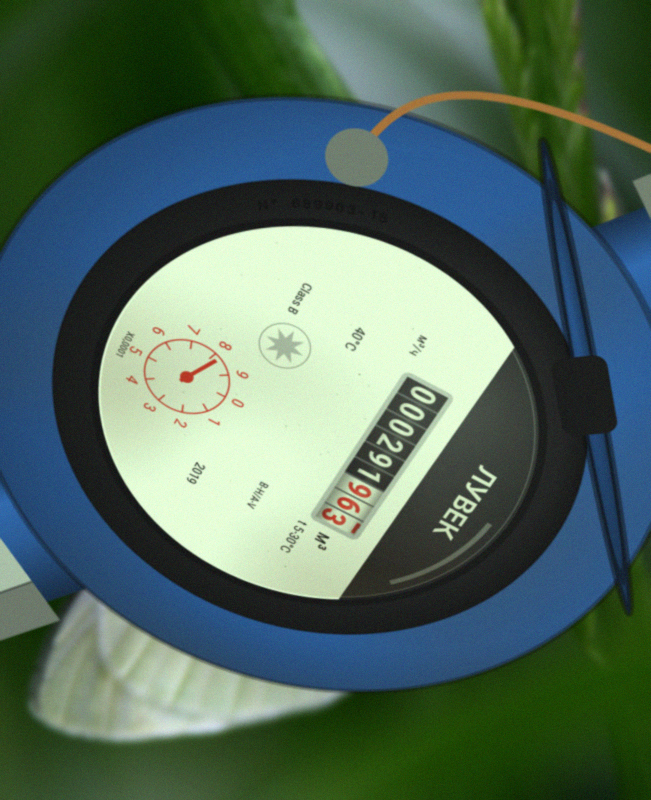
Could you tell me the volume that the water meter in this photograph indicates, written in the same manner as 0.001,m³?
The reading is 291.9628,m³
